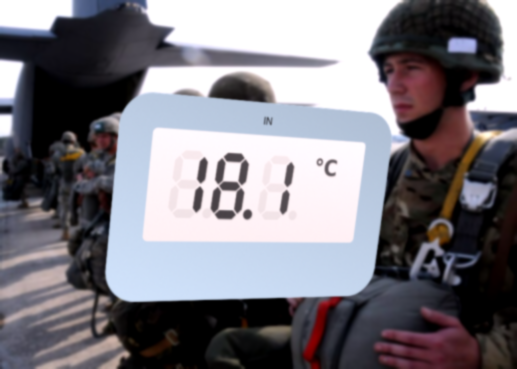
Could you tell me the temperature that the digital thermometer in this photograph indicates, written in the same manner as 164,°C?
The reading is 18.1,°C
